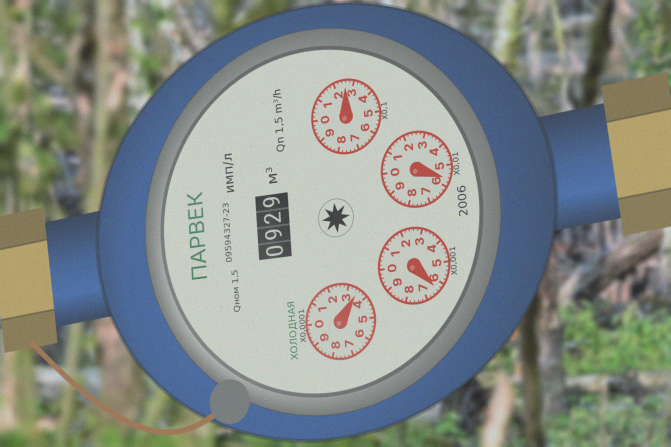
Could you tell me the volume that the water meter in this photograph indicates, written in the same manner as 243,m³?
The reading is 929.2563,m³
